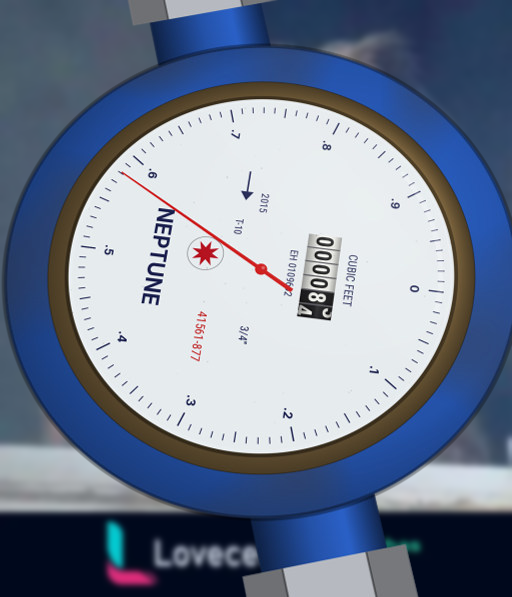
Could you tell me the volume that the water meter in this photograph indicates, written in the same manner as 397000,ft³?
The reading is 83.58,ft³
